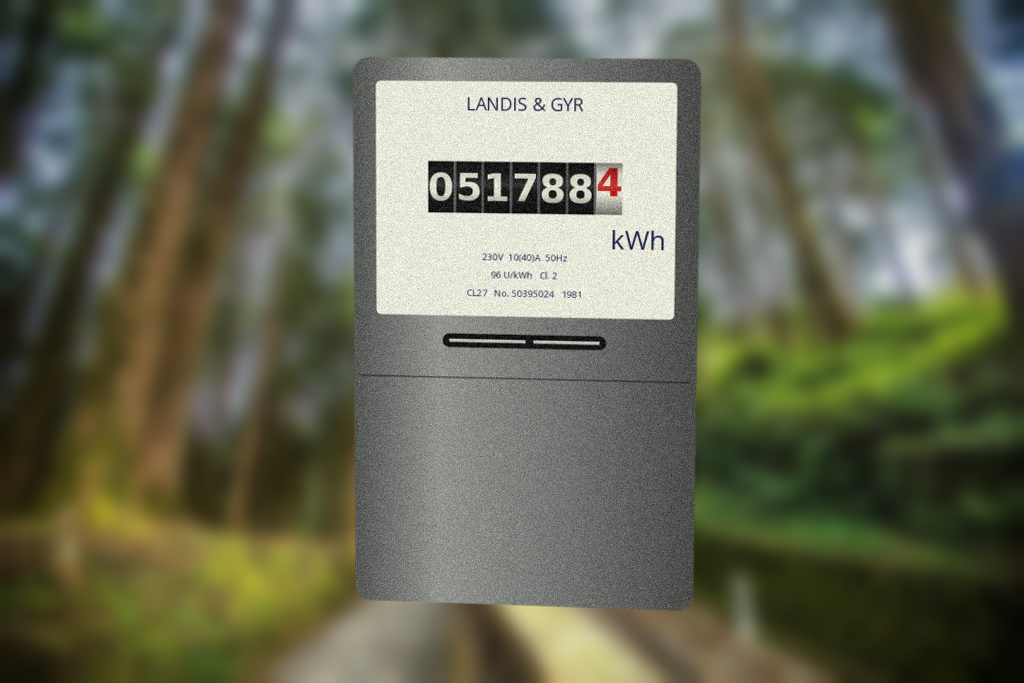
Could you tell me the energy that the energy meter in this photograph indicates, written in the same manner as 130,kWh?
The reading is 51788.4,kWh
